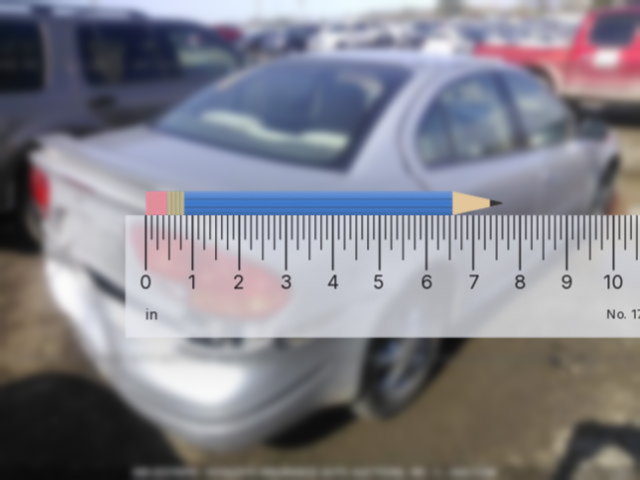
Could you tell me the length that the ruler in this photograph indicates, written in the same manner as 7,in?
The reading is 7.625,in
